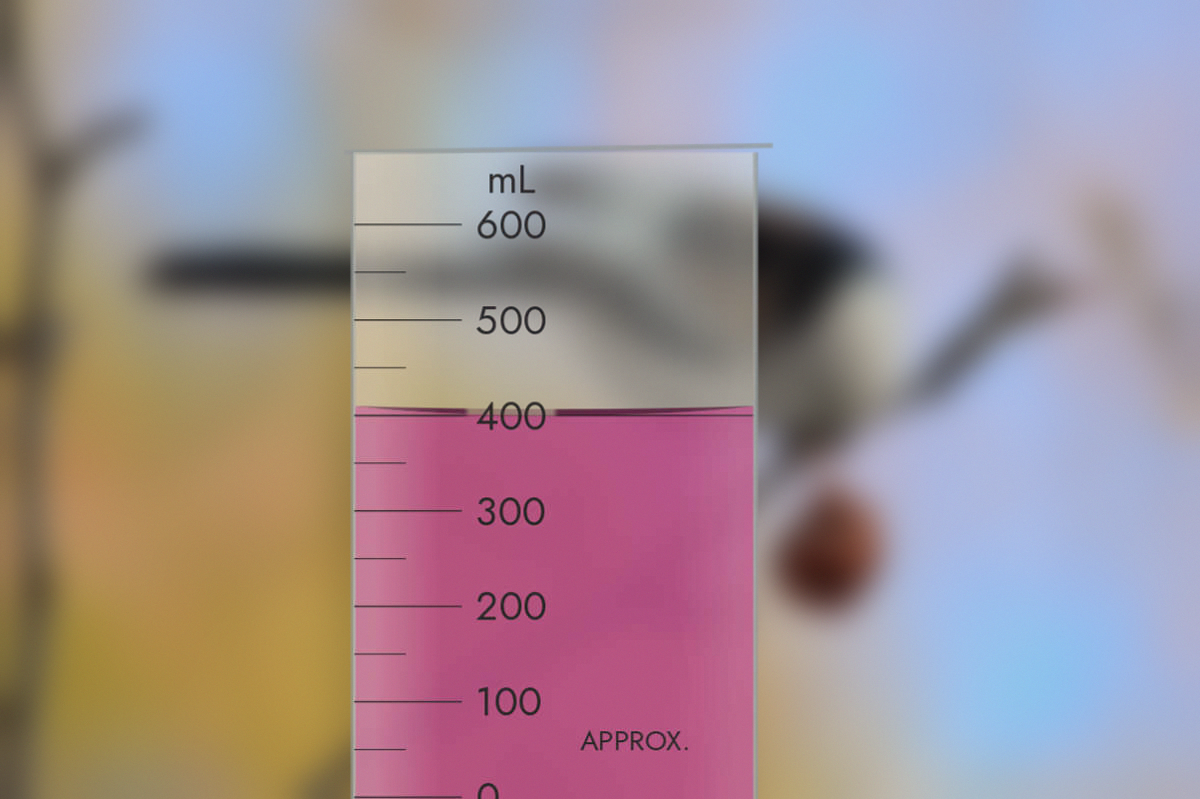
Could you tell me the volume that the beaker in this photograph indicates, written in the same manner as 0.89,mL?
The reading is 400,mL
